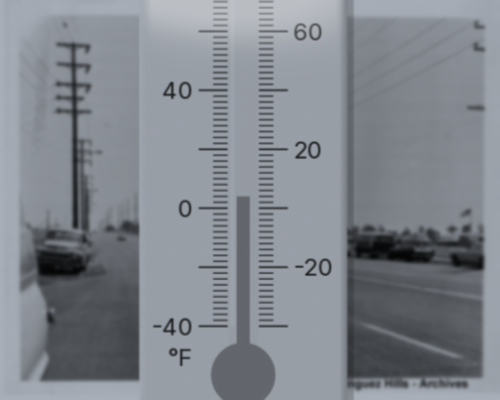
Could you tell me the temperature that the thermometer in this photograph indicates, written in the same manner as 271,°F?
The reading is 4,°F
